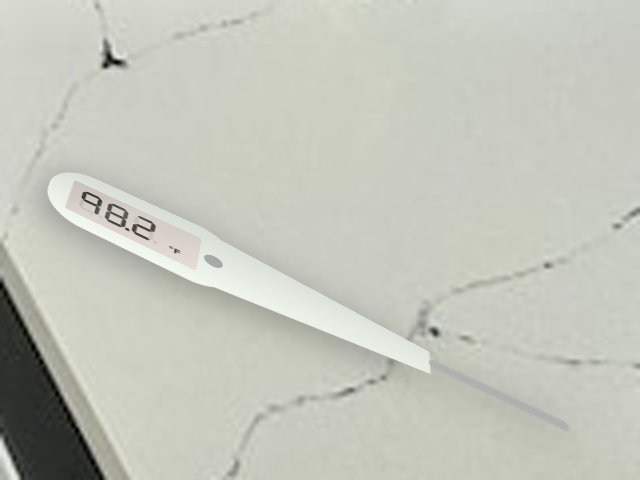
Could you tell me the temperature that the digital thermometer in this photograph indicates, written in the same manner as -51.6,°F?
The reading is 98.2,°F
